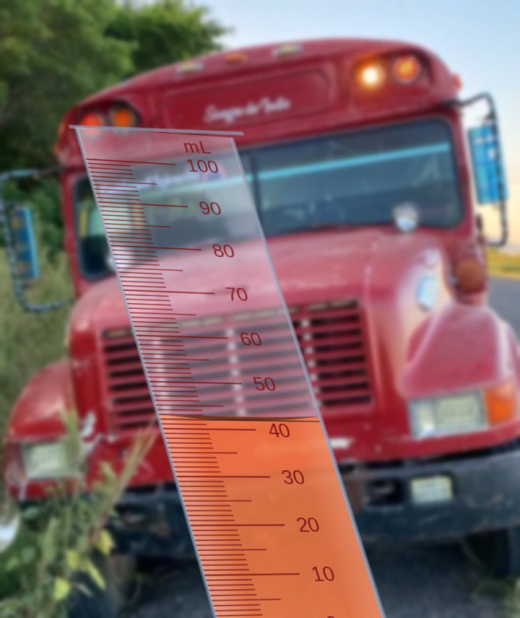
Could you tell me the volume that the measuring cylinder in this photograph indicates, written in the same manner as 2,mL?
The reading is 42,mL
